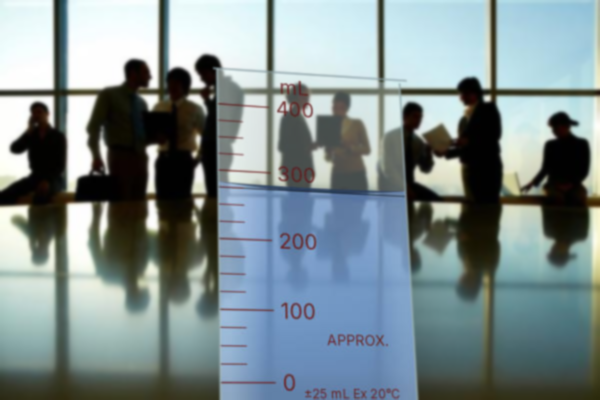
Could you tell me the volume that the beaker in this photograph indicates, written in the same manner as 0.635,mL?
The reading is 275,mL
